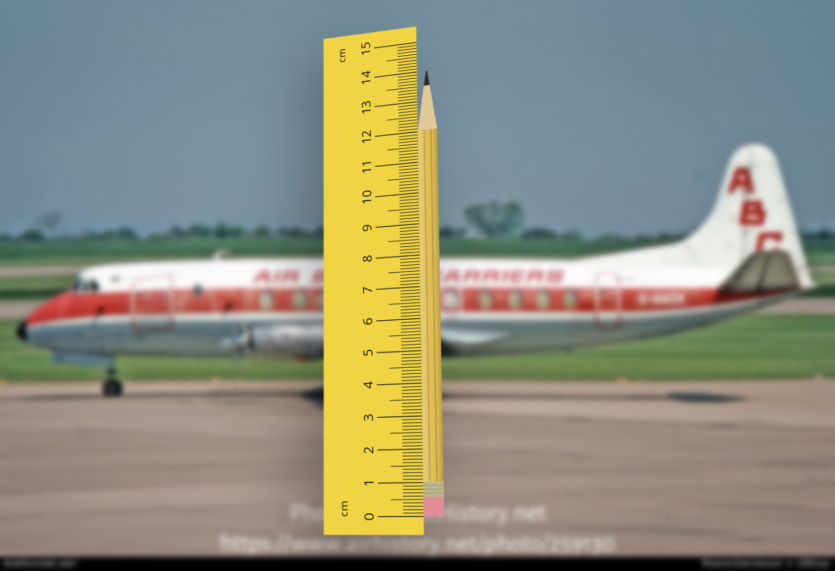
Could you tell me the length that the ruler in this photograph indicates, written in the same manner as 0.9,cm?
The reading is 14,cm
